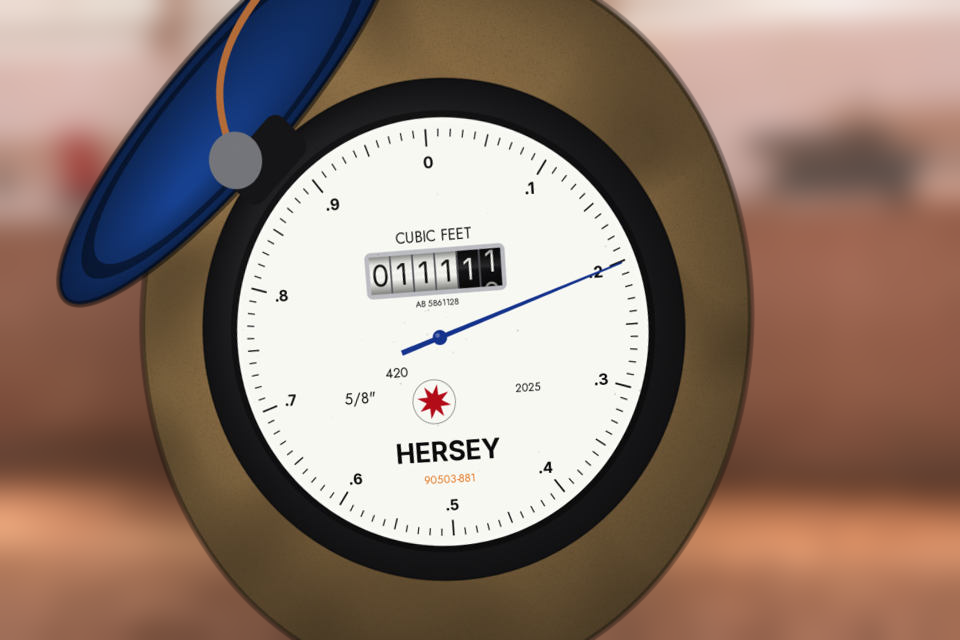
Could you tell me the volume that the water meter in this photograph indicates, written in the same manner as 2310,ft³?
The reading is 11111.20,ft³
